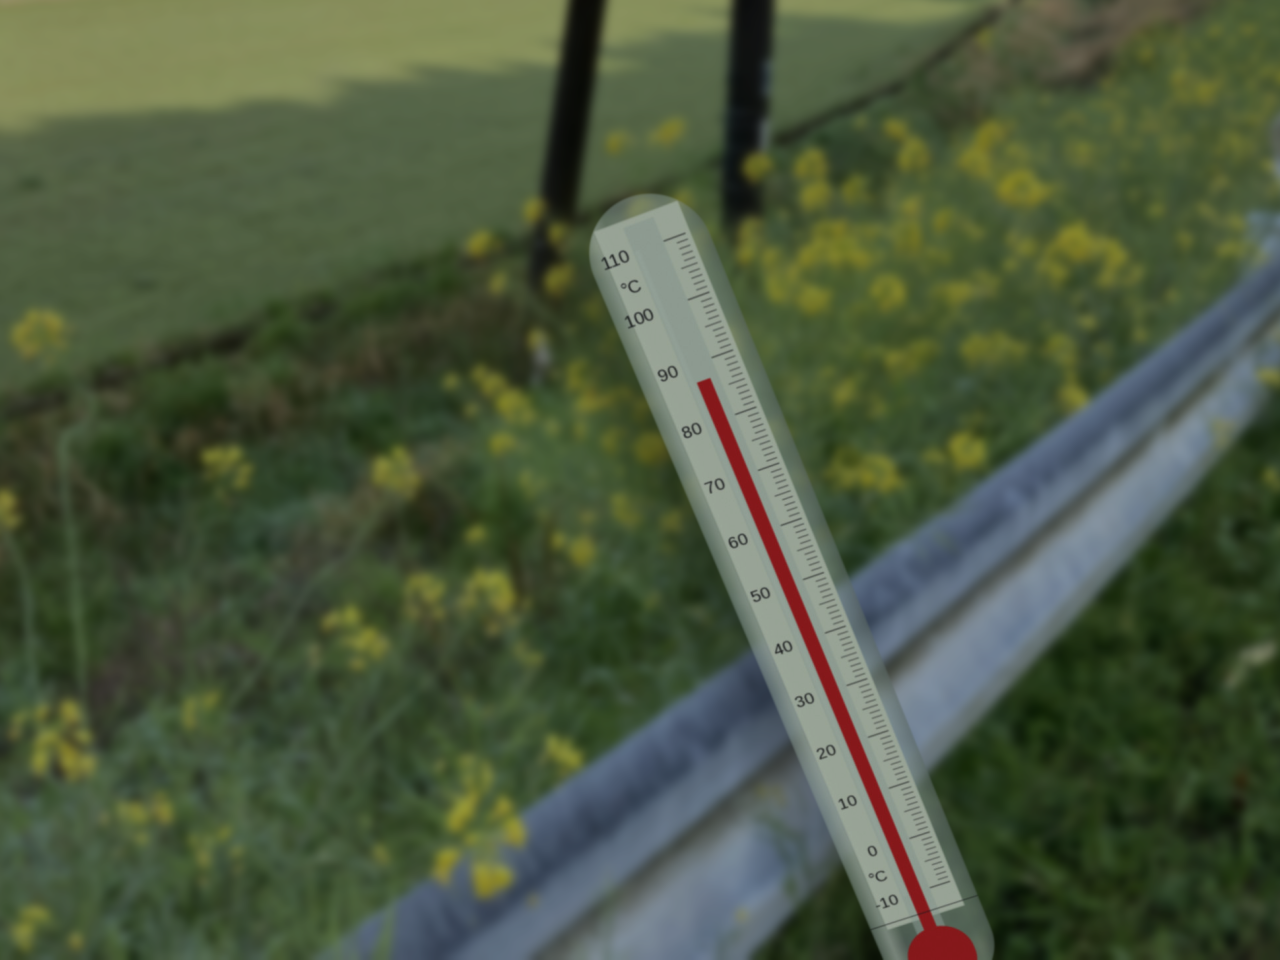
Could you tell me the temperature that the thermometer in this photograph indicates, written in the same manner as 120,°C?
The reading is 87,°C
